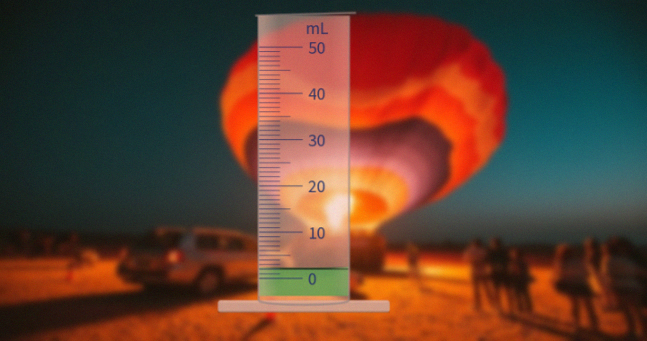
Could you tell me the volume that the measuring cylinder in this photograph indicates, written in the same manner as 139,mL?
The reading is 2,mL
